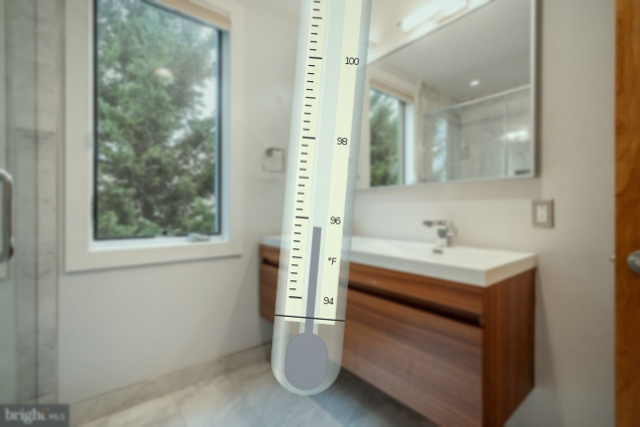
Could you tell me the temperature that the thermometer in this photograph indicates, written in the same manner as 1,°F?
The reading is 95.8,°F
